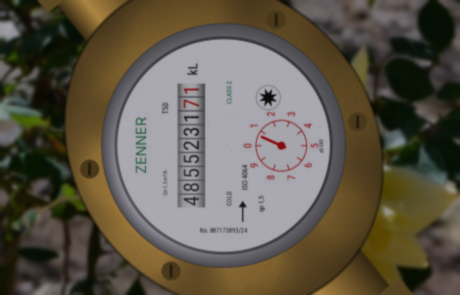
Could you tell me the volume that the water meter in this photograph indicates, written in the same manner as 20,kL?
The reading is 4855231.710,kL
